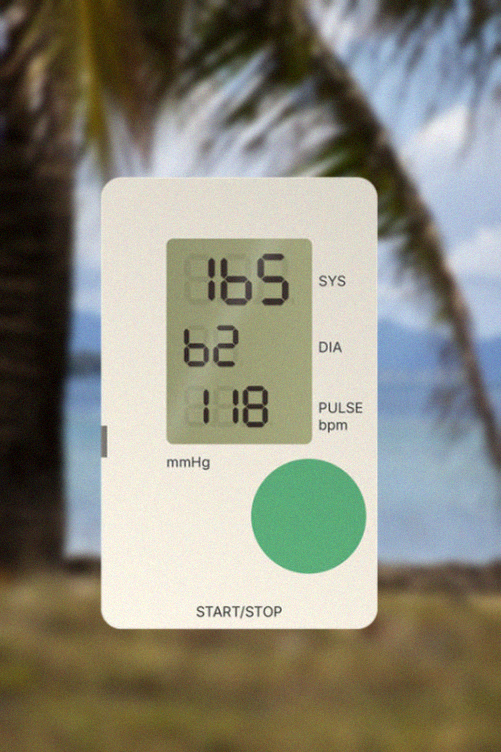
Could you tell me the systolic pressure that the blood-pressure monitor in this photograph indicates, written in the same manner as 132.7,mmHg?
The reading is 165,mmHg
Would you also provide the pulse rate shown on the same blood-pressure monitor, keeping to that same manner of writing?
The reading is 118,bpm
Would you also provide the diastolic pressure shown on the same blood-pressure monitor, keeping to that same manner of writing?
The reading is 62,mmHg
